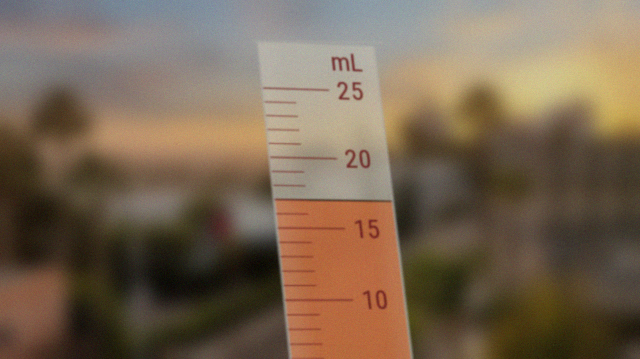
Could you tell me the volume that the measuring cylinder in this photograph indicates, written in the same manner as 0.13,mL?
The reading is 17,mL
